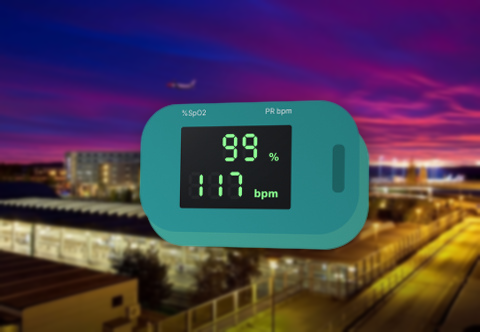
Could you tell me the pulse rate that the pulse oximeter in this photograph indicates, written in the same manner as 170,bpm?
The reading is 117,bpm
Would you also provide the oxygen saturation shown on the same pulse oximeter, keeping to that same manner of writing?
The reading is 99,%
